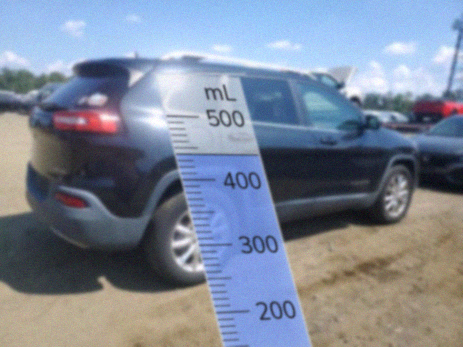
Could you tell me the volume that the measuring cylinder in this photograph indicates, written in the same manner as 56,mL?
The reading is 440,mL
